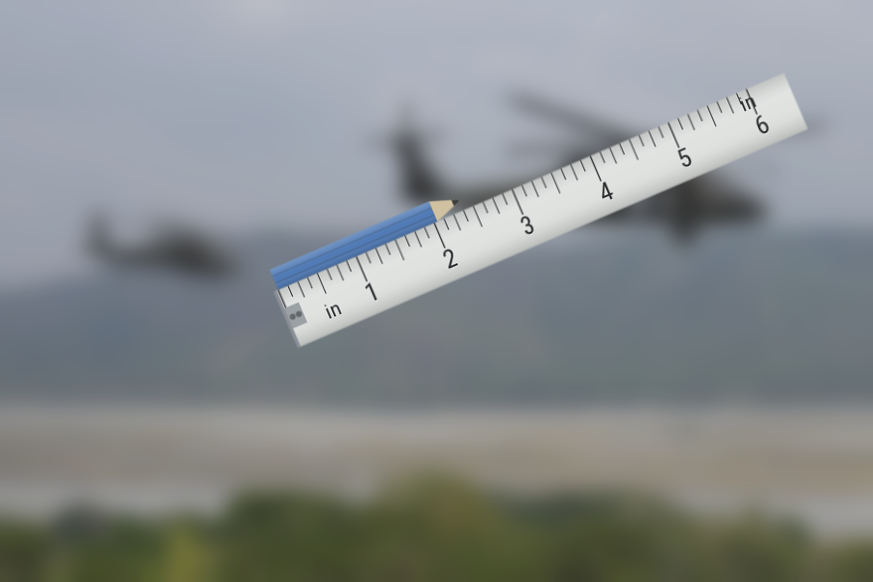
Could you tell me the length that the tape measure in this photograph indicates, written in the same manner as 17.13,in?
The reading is 2.375,in
